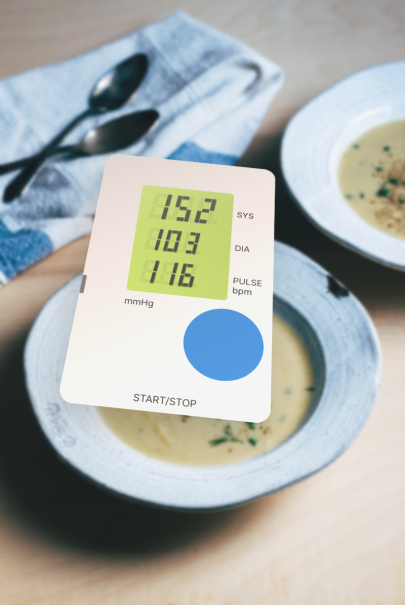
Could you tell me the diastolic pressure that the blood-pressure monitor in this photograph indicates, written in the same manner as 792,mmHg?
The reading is 103,mmHg
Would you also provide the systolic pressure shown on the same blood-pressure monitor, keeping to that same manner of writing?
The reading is 152,mmHg
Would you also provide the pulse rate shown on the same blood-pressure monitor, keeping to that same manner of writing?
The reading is 116,bpm
